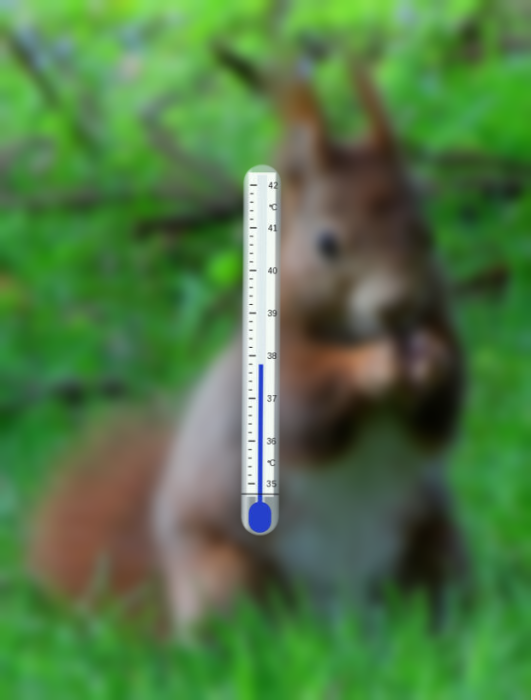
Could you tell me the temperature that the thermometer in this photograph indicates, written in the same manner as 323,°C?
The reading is 37.8,°C
